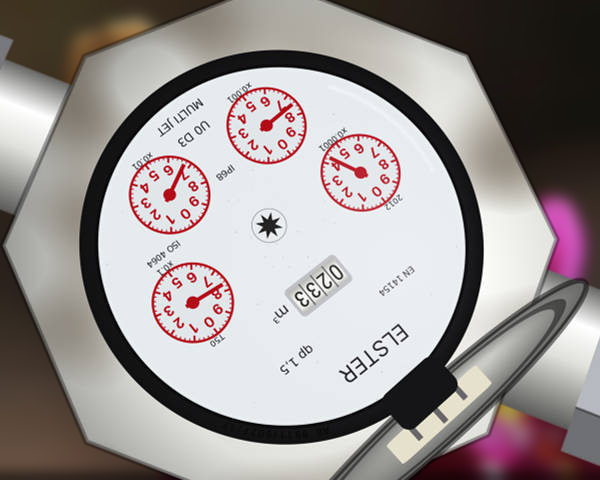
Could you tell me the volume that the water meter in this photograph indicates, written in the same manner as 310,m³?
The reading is 233.7674,m³
